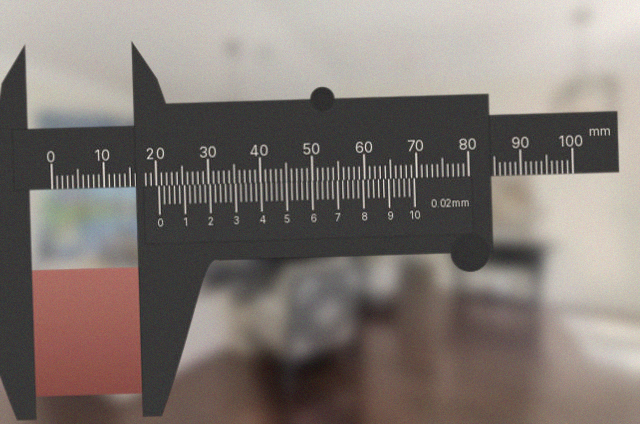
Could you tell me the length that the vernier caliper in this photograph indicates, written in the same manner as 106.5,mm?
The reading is 20.5,mm
